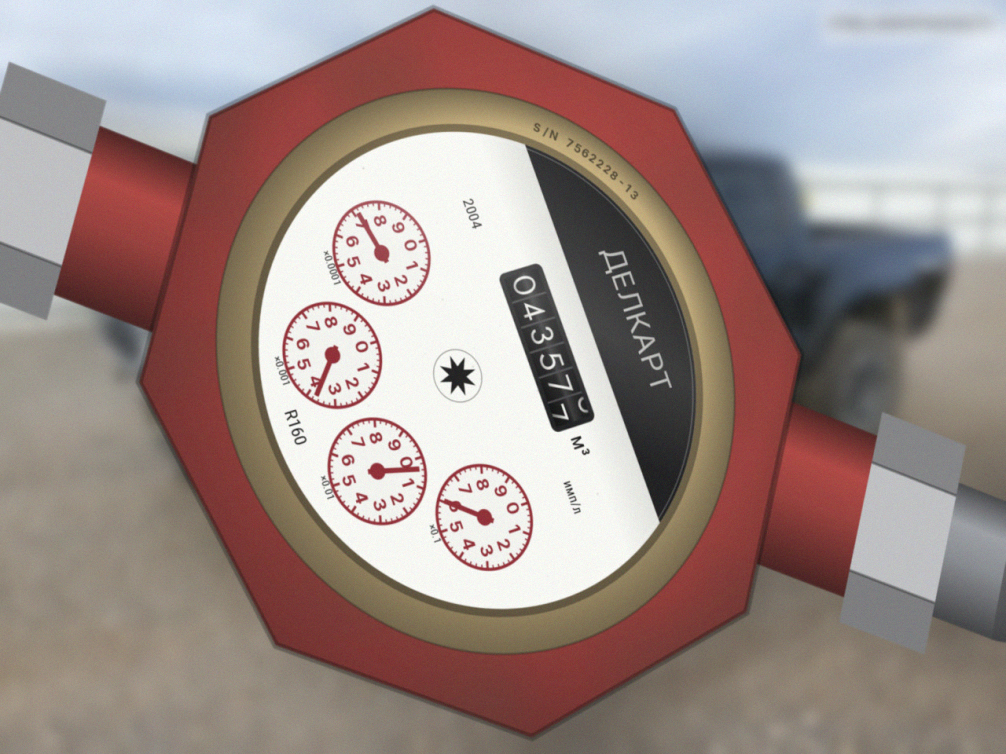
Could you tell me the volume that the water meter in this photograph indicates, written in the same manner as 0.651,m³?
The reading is 43576.6037,m³
